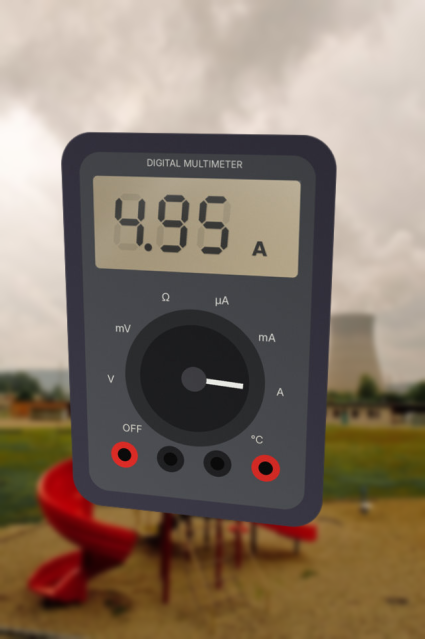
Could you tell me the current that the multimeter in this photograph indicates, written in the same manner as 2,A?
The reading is 4.95,A
